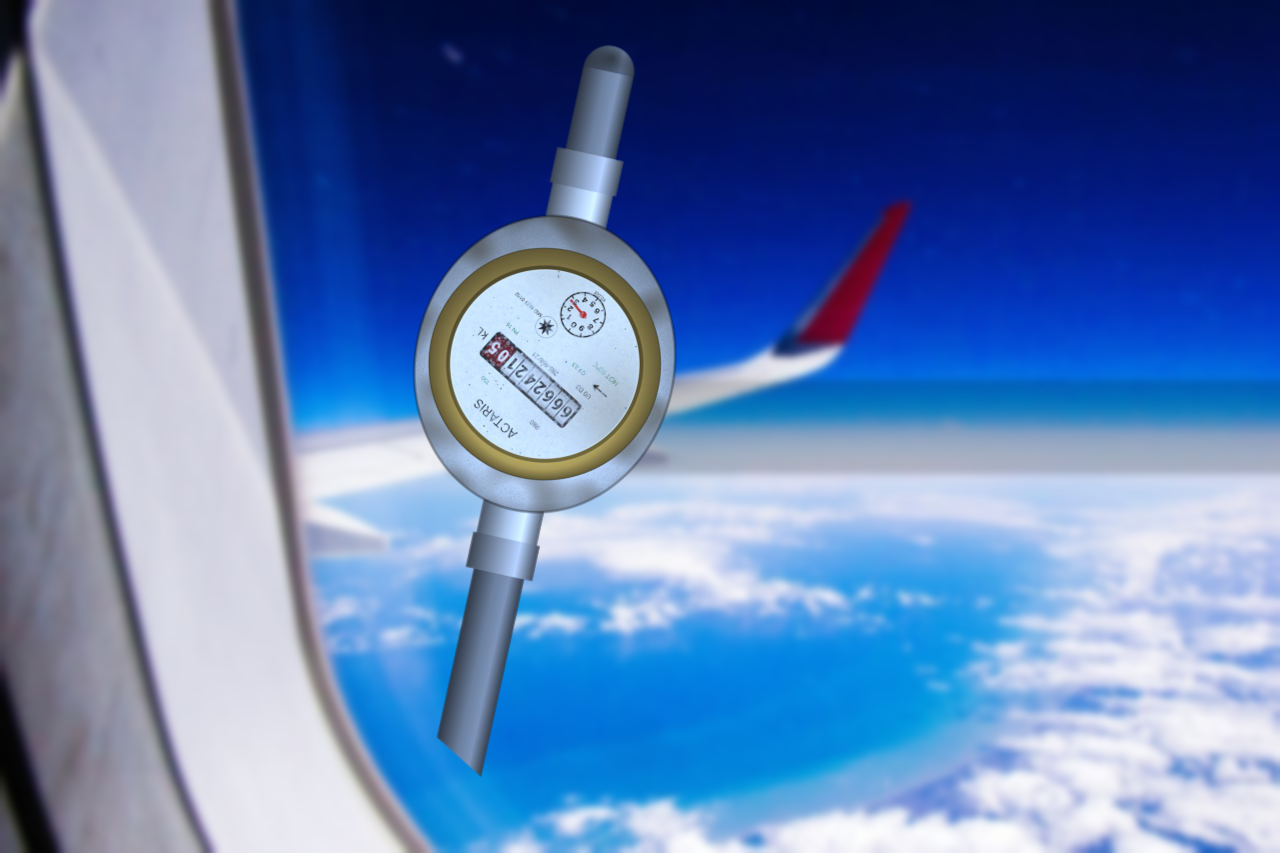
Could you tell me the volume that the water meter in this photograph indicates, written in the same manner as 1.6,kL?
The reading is 6662421.052,kL
